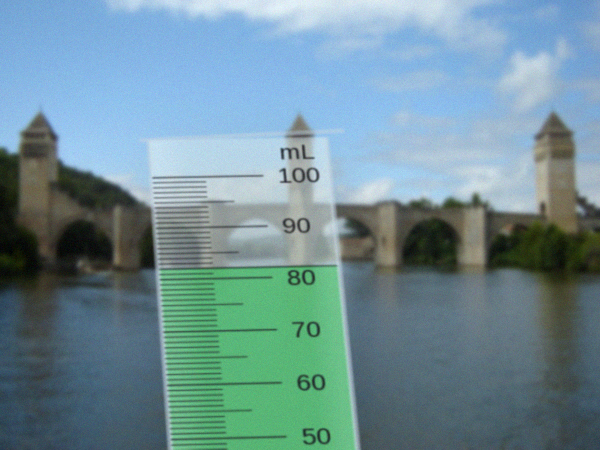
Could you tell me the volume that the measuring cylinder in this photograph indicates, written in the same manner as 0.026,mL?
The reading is 82,mL
